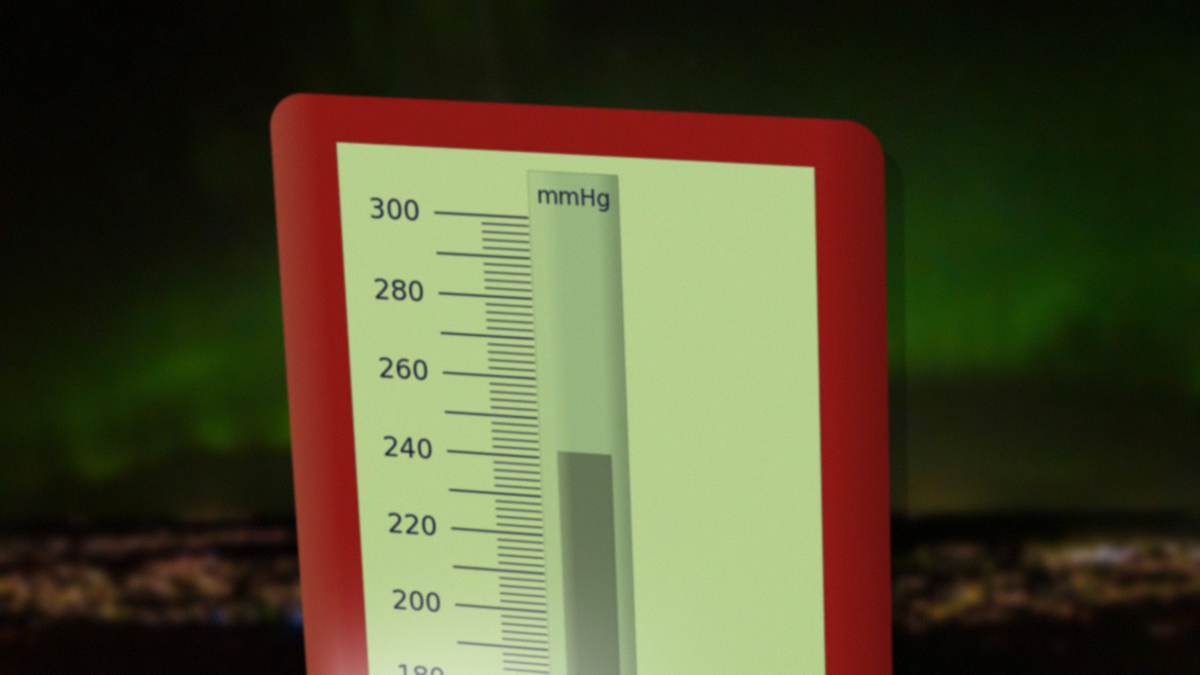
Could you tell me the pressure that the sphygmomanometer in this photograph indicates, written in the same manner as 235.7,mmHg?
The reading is 242,mmHg
